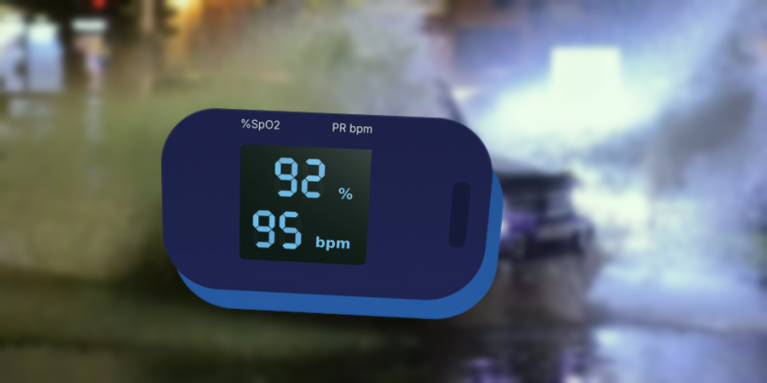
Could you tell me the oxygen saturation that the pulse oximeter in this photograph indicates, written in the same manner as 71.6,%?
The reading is 92,%
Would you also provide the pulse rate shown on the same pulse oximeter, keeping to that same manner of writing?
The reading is 95,bpm
